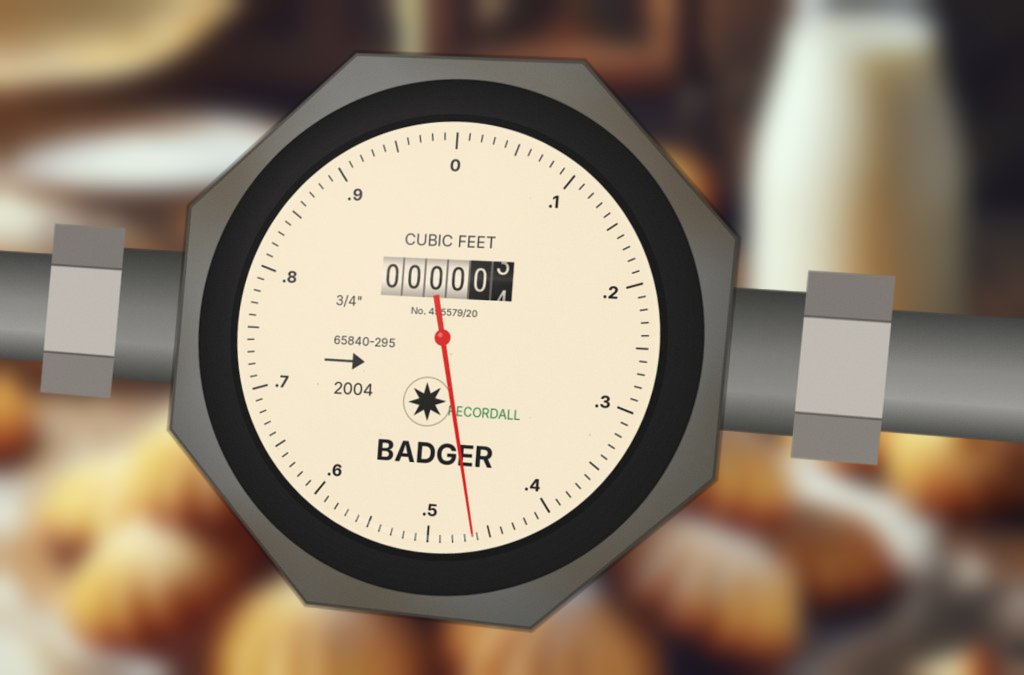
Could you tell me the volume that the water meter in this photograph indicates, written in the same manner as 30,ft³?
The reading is 3.46,ft³
